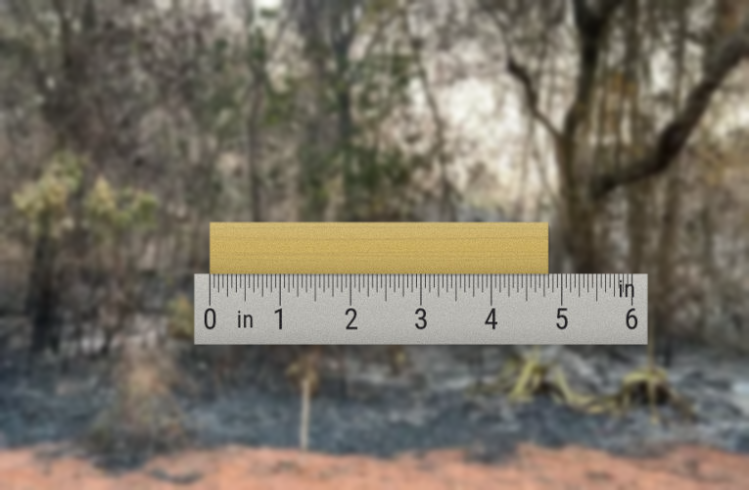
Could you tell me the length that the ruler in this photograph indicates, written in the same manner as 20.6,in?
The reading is 4.8125,in
